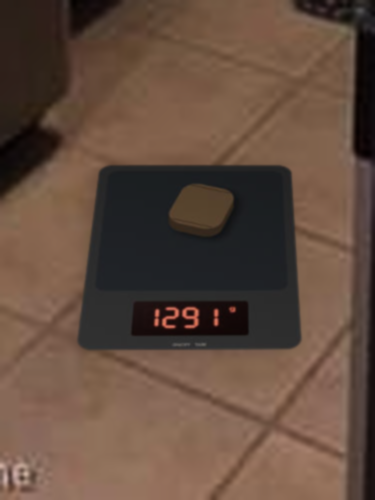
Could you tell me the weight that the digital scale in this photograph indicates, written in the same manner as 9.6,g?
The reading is 1291,g
